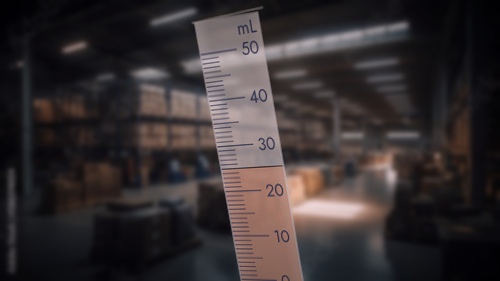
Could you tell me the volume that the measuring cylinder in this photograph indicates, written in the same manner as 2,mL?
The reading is 25,mL
